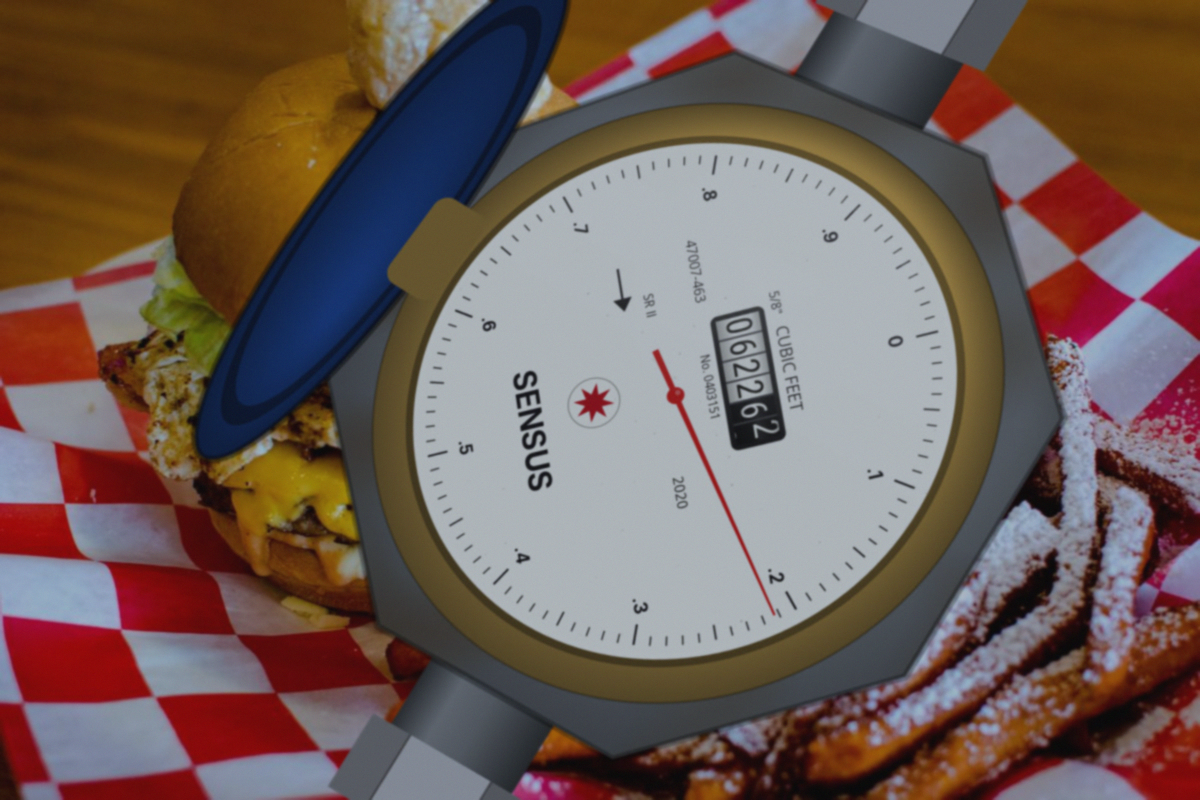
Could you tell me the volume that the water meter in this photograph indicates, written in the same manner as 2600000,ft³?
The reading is 62262.21,ft³
